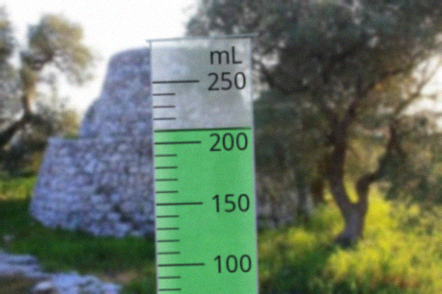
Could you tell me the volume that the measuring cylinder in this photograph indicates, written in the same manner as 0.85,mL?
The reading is 210,mL
